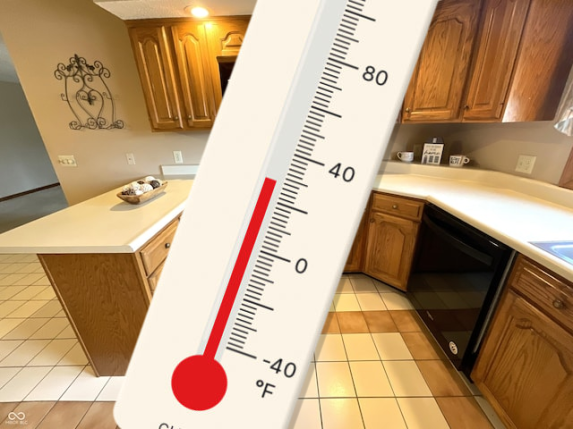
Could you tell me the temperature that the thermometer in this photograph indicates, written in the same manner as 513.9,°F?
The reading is 28,°F
